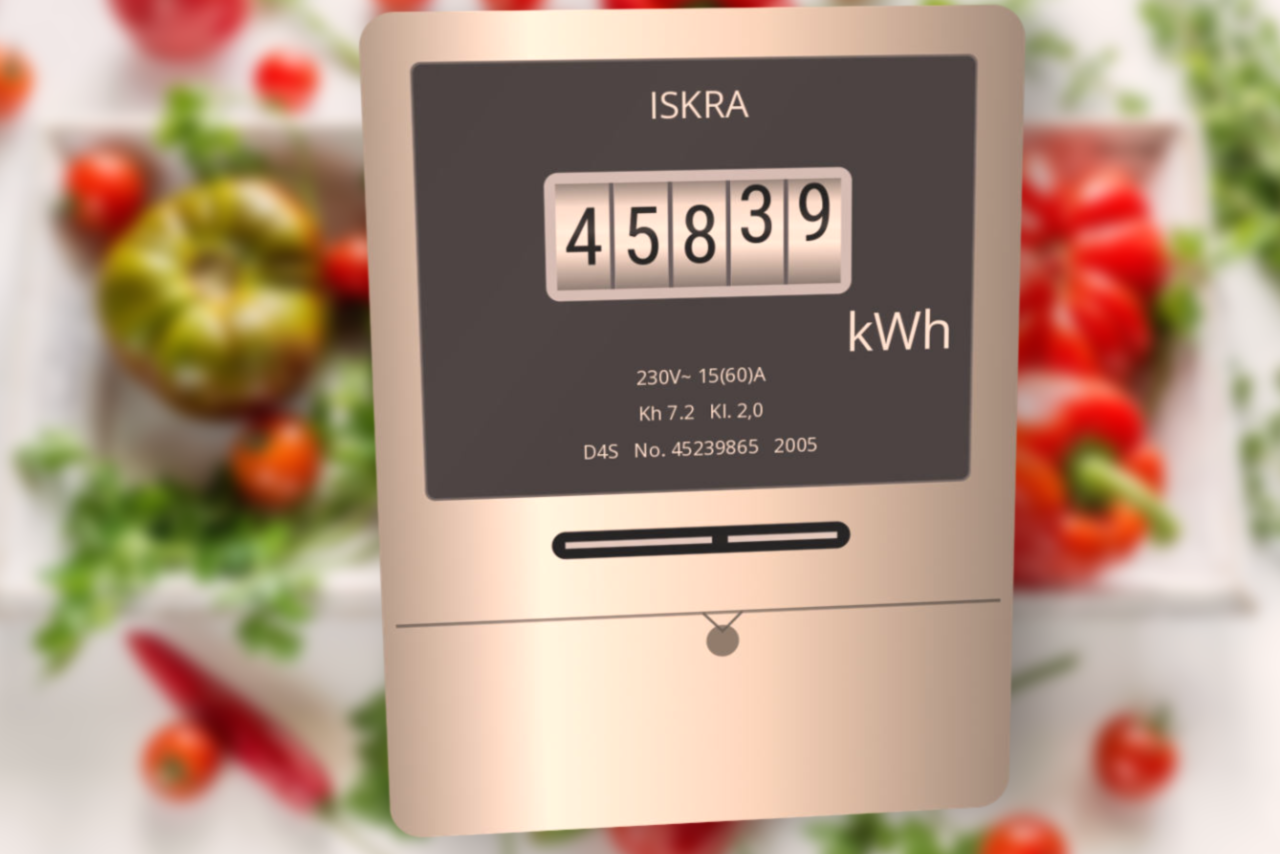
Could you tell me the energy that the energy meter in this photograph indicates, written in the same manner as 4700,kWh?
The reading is 45839,kWh
